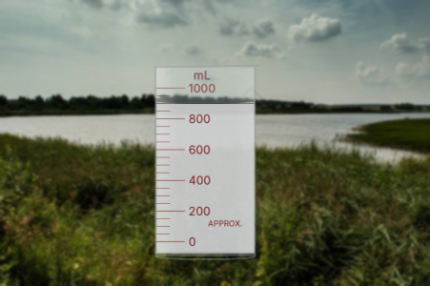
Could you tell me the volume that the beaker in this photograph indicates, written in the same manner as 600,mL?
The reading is 900,mL
